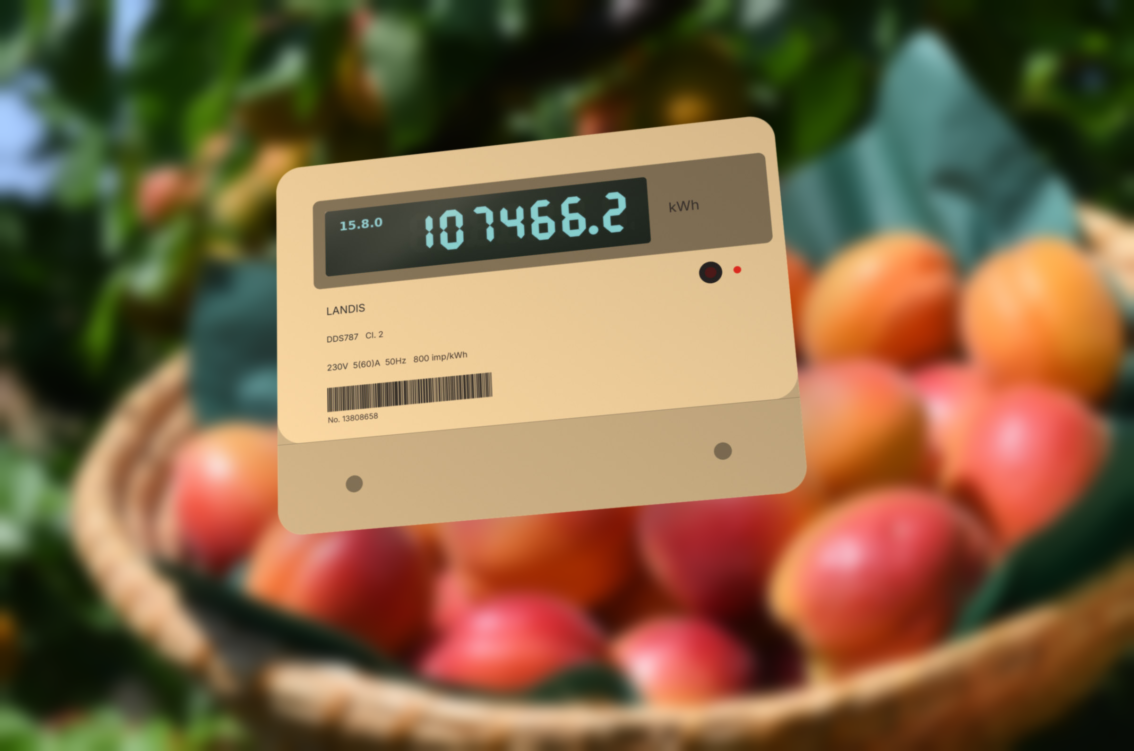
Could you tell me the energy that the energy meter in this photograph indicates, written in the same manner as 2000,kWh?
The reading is 107466.2,kWh
